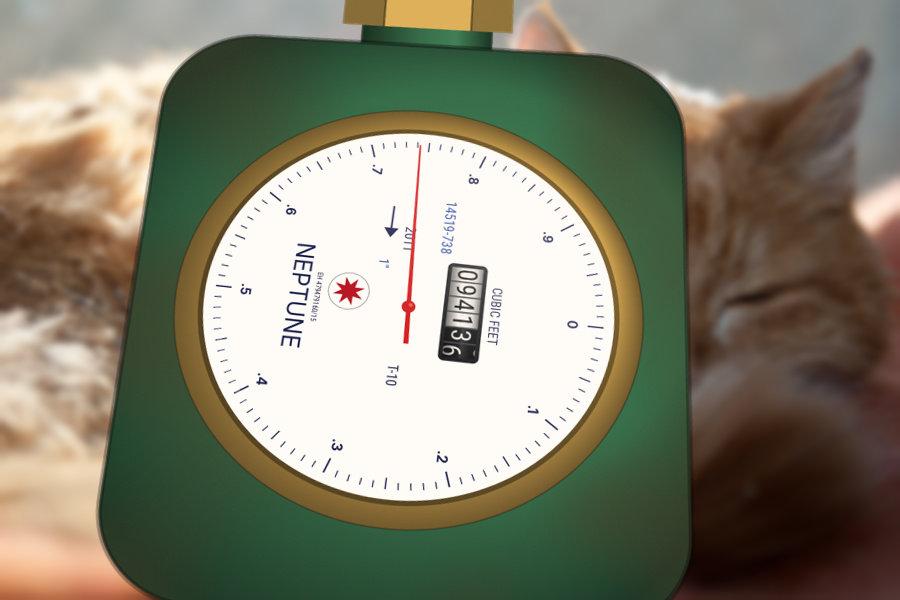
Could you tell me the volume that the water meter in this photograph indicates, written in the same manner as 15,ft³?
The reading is 94135.74,ft³
